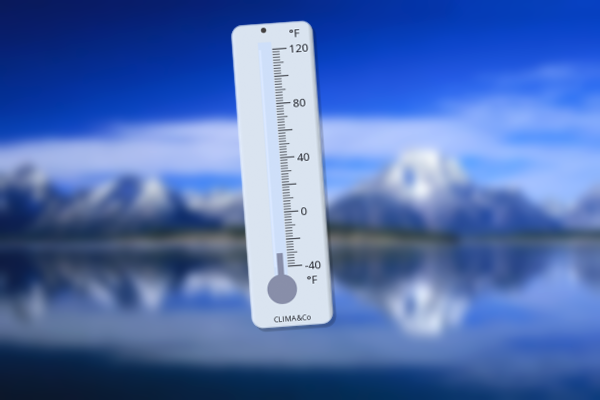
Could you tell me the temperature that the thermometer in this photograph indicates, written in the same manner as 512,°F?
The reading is -30,°F
